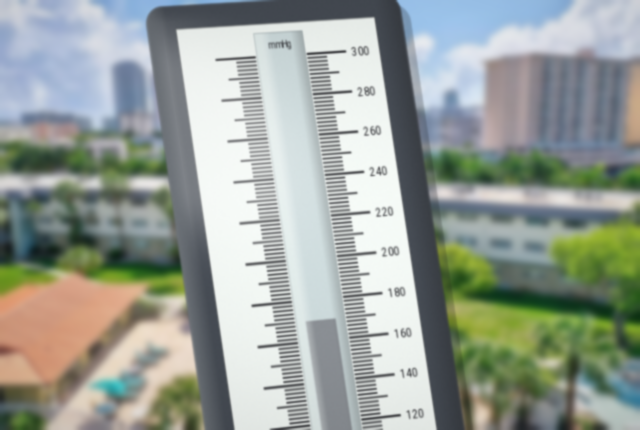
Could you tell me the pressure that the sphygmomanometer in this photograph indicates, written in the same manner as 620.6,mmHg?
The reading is 170,mmHg
